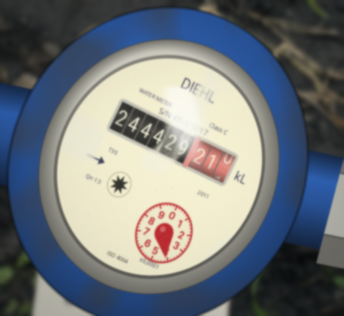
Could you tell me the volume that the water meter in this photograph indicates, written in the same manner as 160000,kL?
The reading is 244429.2104,kL
